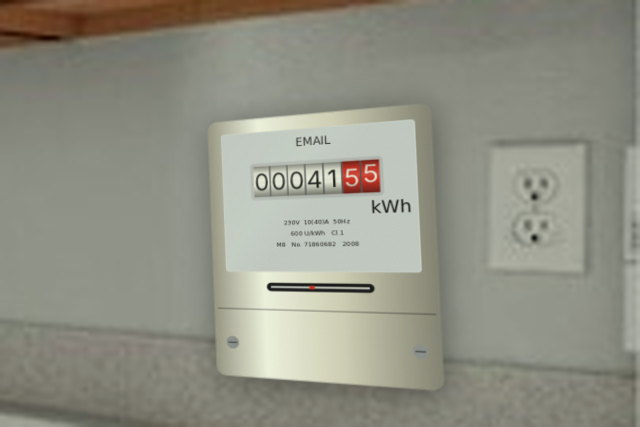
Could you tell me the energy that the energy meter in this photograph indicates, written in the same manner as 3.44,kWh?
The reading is 41.55,kWh
